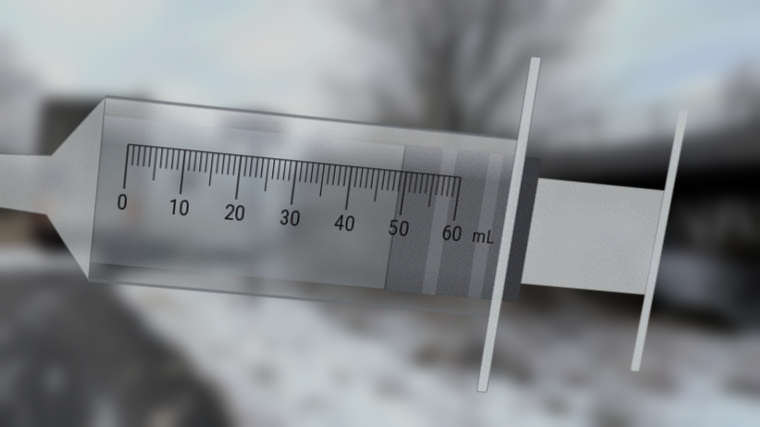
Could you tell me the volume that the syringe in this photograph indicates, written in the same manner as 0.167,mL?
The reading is 49,mL
